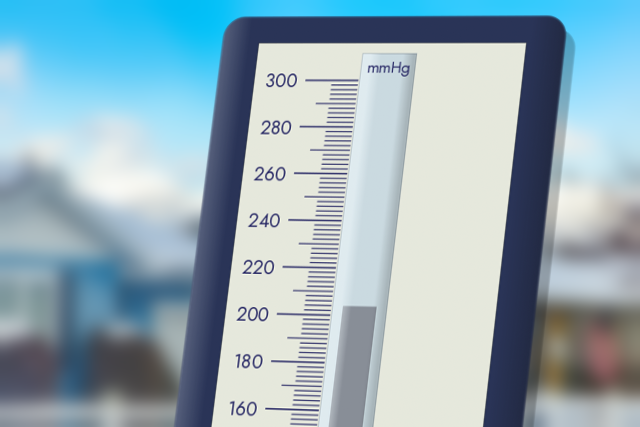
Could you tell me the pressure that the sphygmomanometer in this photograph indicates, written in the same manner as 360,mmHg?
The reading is 204,mmHg
